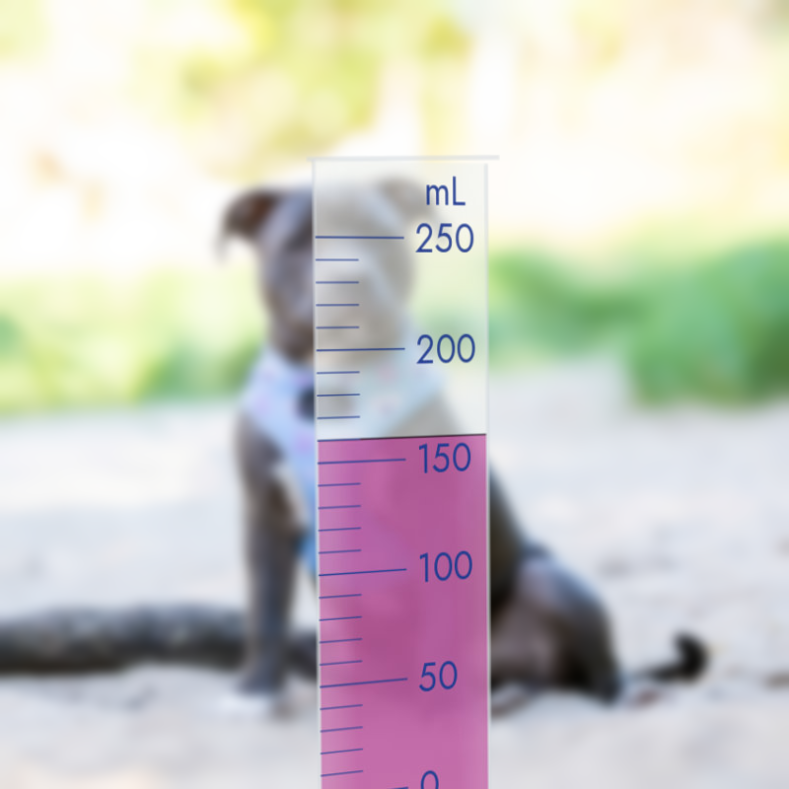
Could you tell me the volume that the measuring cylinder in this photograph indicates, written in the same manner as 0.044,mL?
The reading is 160,mL
